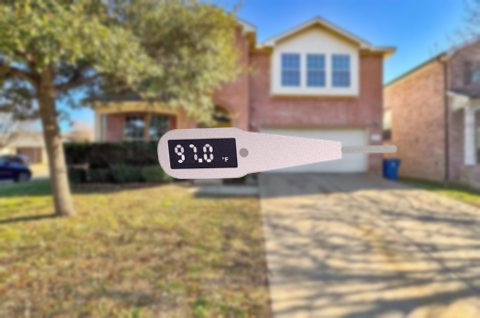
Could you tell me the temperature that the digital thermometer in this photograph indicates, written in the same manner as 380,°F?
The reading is 97.0,°F
